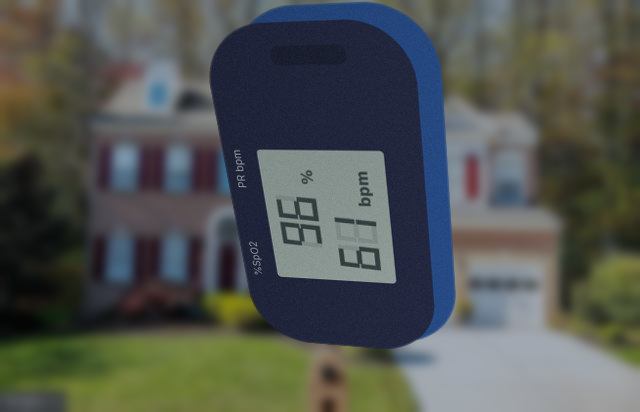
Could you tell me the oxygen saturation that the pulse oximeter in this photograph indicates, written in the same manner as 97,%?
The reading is 96,%
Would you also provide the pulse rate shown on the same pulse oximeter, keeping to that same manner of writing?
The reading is 61,bpm
